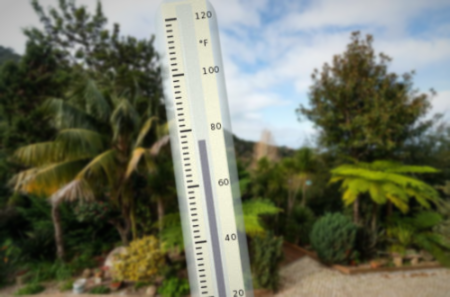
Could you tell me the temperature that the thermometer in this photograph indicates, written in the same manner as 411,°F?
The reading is 76,°F
